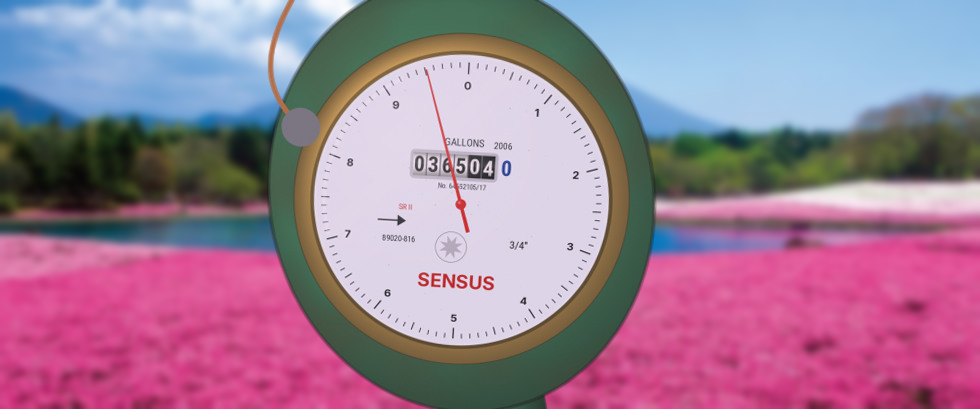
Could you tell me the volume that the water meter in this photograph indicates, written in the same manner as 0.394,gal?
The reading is 365039.5,gal
